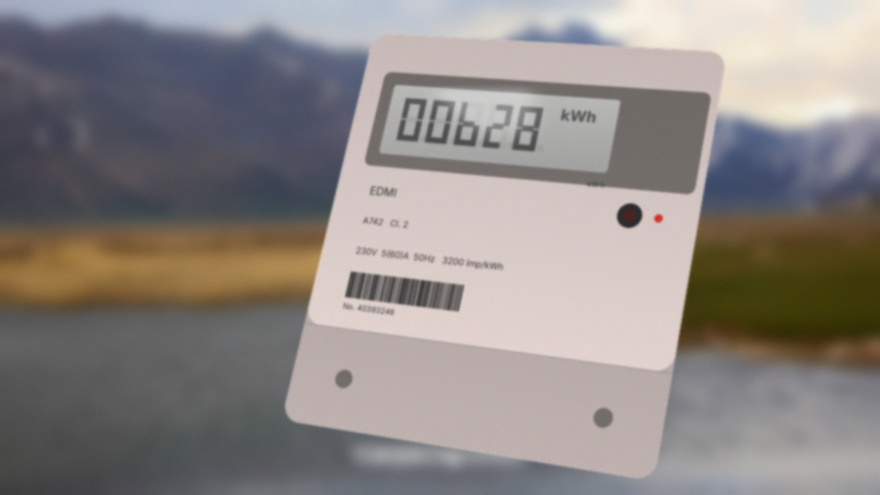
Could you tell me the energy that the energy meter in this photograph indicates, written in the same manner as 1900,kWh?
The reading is 628,kWh
